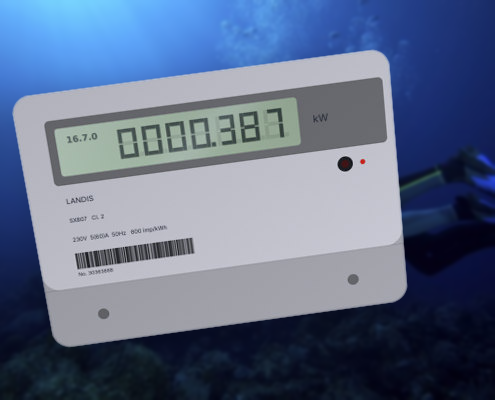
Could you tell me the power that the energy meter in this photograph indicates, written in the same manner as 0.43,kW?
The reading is 0.387,kW
